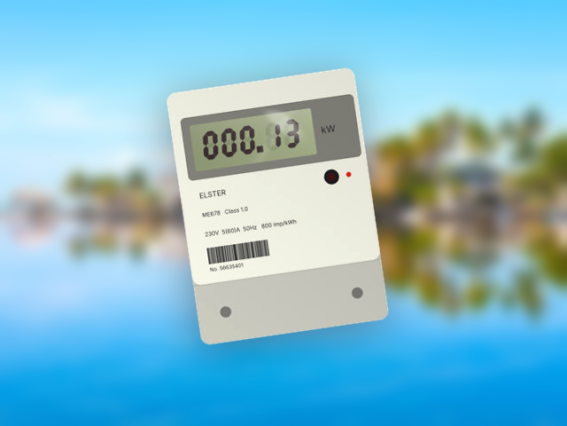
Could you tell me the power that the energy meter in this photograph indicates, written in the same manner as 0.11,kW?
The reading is 0.13,kW
